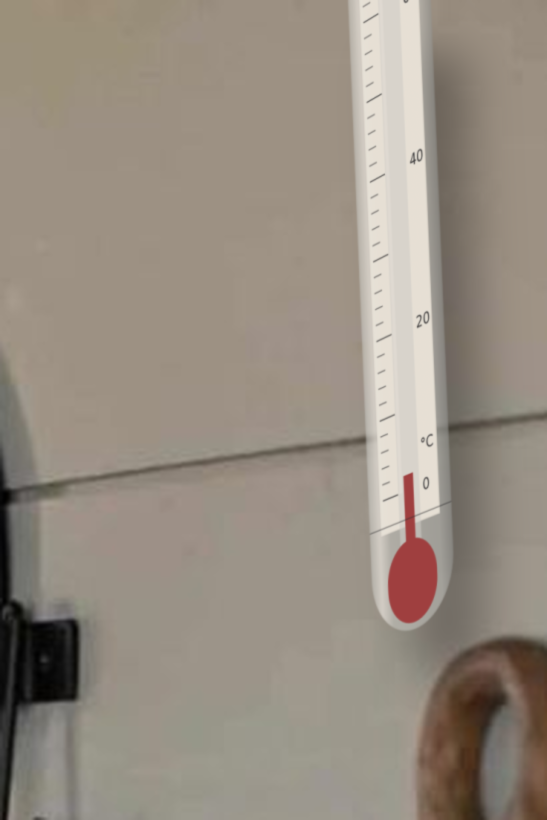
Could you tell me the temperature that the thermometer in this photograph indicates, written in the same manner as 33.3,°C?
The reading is 2,°C
